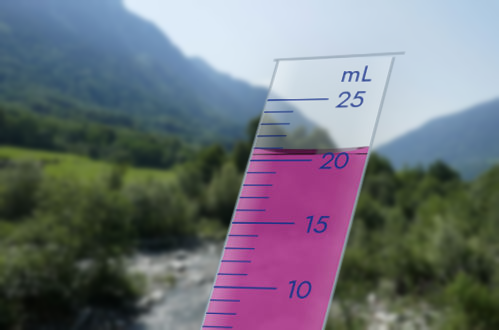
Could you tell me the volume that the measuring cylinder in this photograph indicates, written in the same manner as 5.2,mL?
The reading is 20.5,mL
